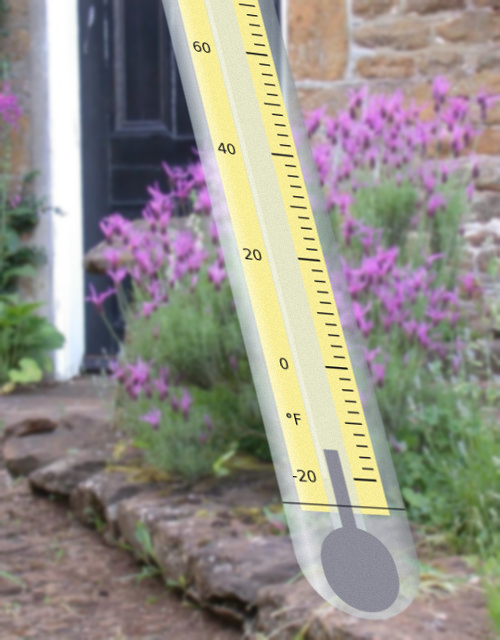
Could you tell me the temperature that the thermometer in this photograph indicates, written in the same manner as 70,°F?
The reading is -15,°F
